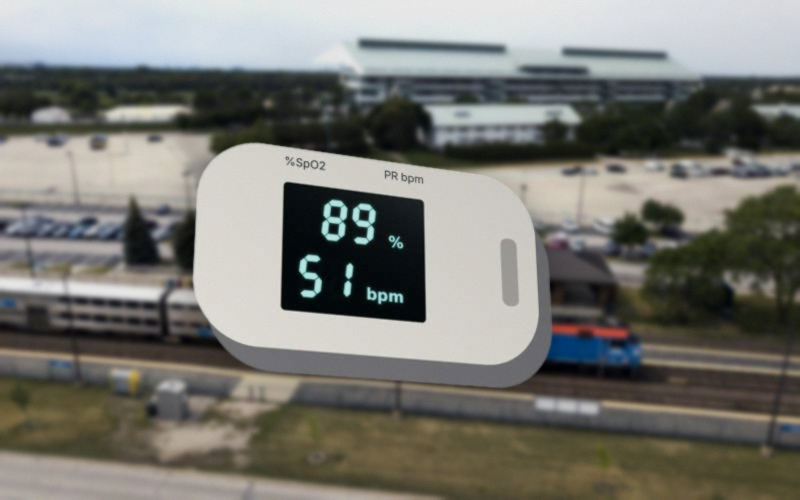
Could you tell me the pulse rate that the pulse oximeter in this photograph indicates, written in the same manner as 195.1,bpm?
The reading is 51,bpm
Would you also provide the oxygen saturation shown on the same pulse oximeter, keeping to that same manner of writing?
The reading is 89,%
